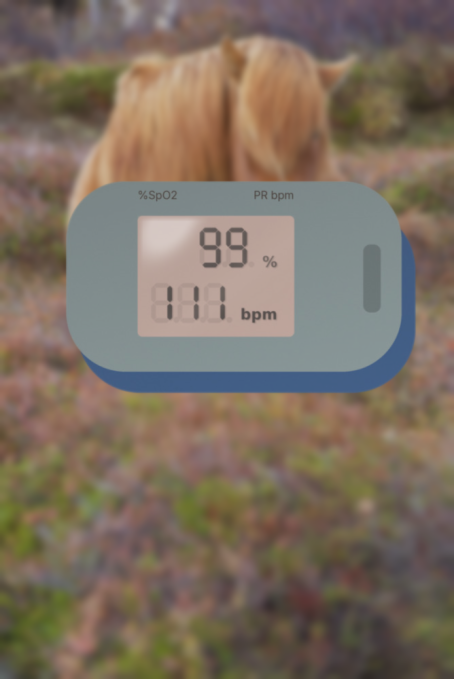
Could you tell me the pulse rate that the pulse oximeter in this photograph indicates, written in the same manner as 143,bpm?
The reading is 111,bpm
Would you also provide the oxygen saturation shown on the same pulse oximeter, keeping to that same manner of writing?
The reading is 99,%
